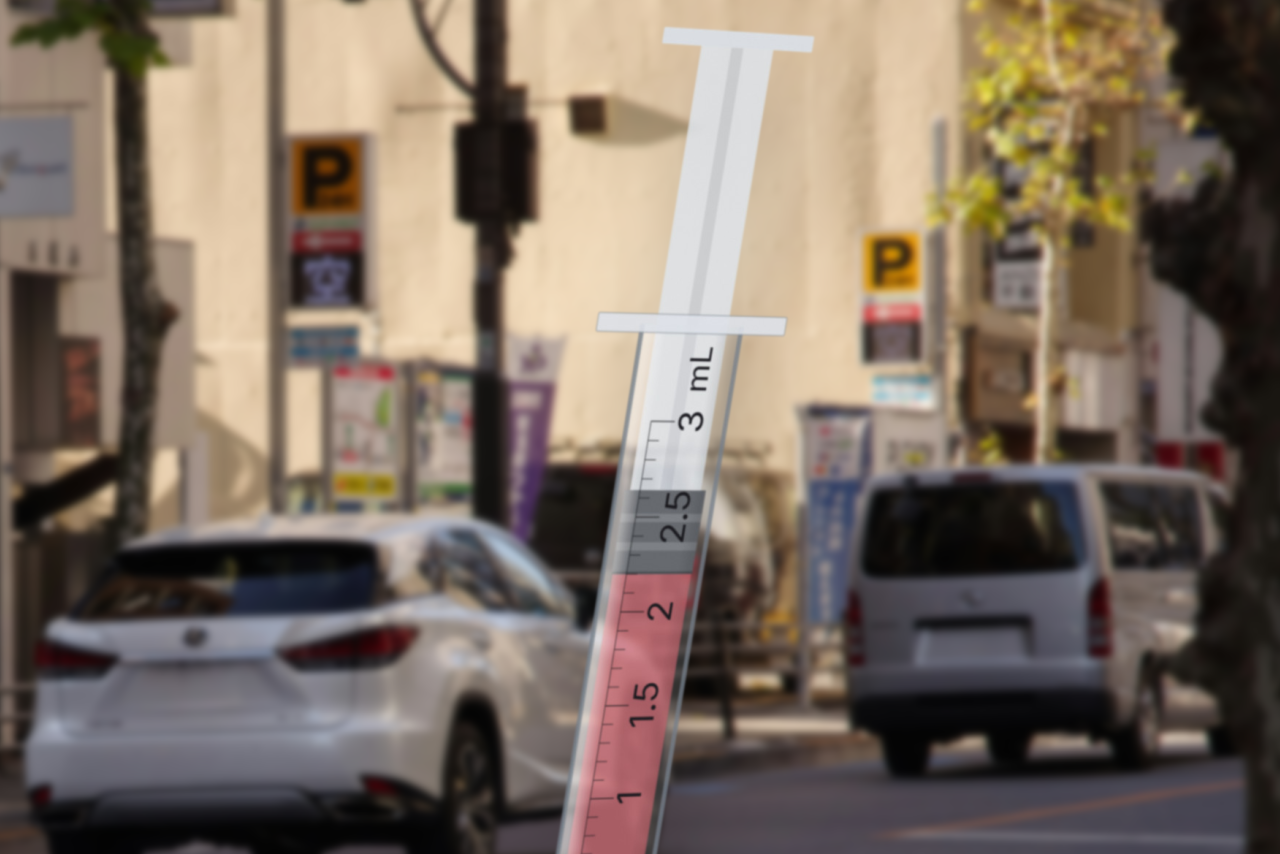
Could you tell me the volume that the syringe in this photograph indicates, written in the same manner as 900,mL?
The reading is 2.2,mL
